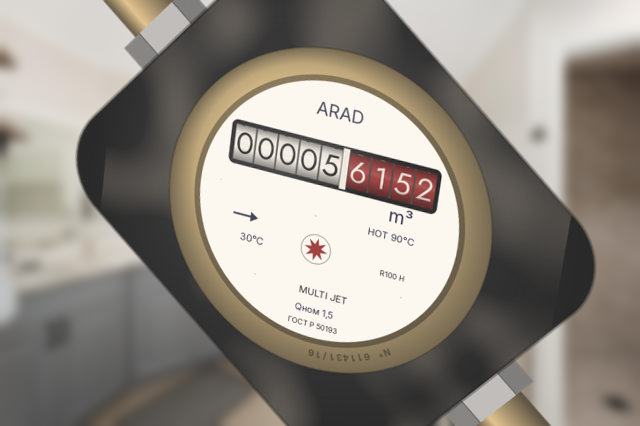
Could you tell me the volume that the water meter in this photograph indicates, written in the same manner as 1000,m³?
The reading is 5.6152,m³
